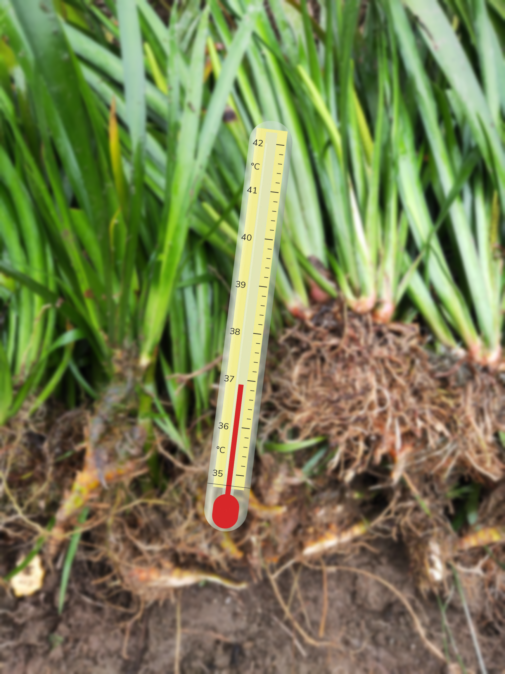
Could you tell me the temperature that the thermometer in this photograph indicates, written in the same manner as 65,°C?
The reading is 36.9,°C
